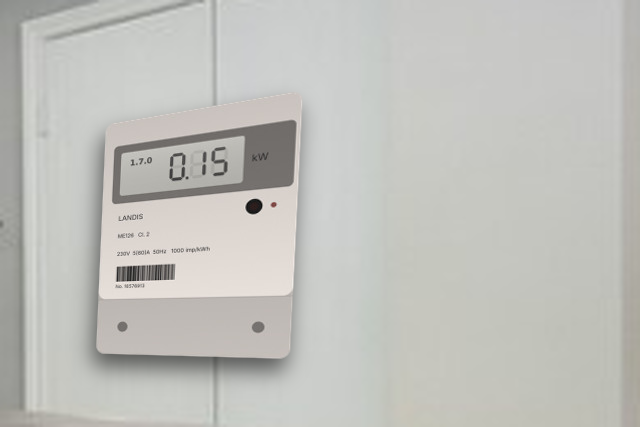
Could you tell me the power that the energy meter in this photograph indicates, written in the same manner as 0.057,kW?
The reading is 0.15,kW
